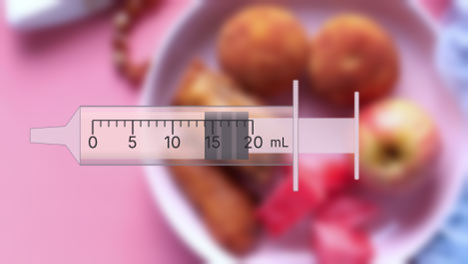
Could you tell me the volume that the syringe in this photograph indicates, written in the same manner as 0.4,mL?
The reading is 14,mL
